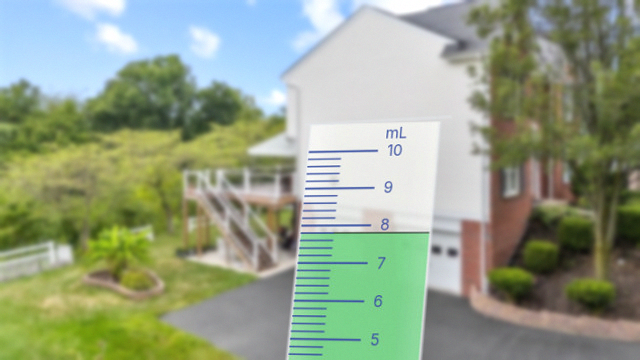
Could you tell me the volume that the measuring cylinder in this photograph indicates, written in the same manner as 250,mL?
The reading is 7.8,mL
